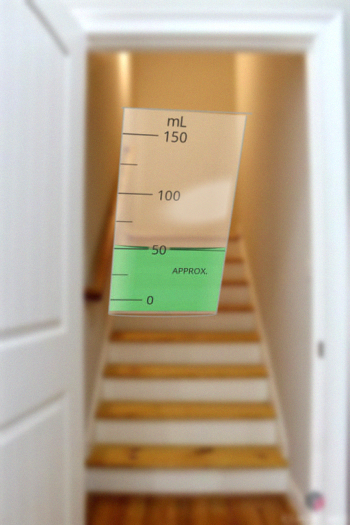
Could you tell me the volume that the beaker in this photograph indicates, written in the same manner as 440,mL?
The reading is 50,mL
